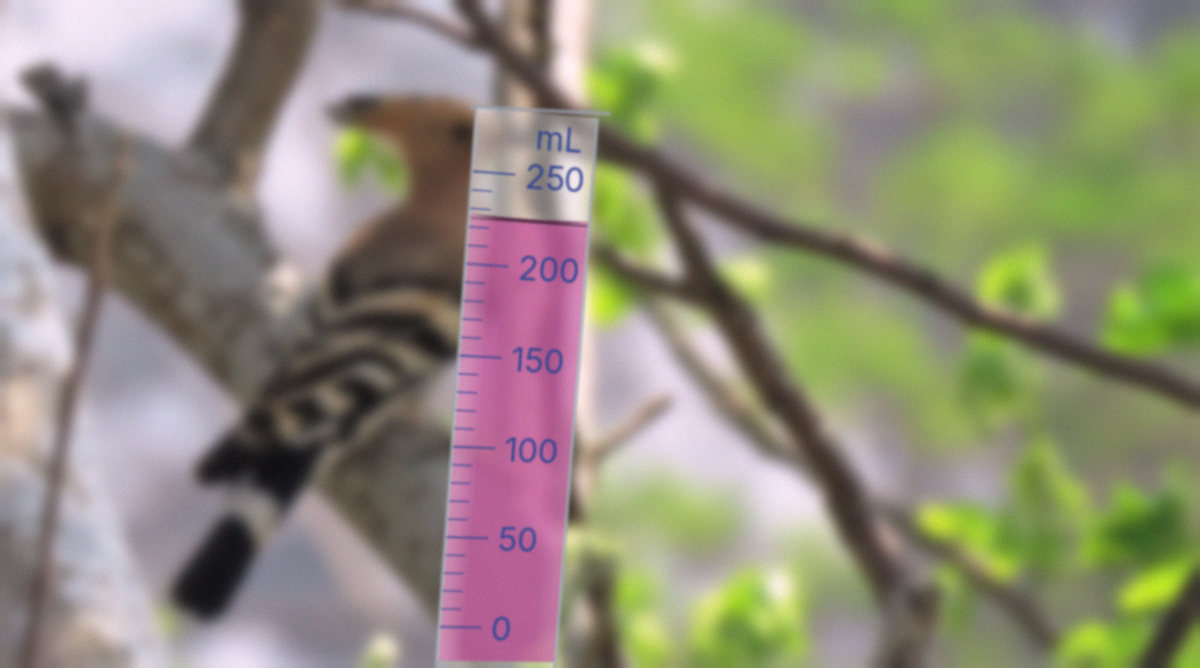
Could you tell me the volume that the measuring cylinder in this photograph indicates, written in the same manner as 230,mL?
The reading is 225,mL
